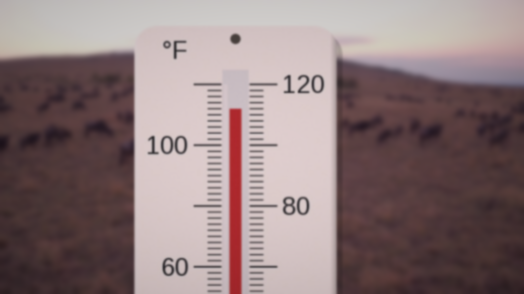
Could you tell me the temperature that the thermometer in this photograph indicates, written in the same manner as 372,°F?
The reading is 112,°F
